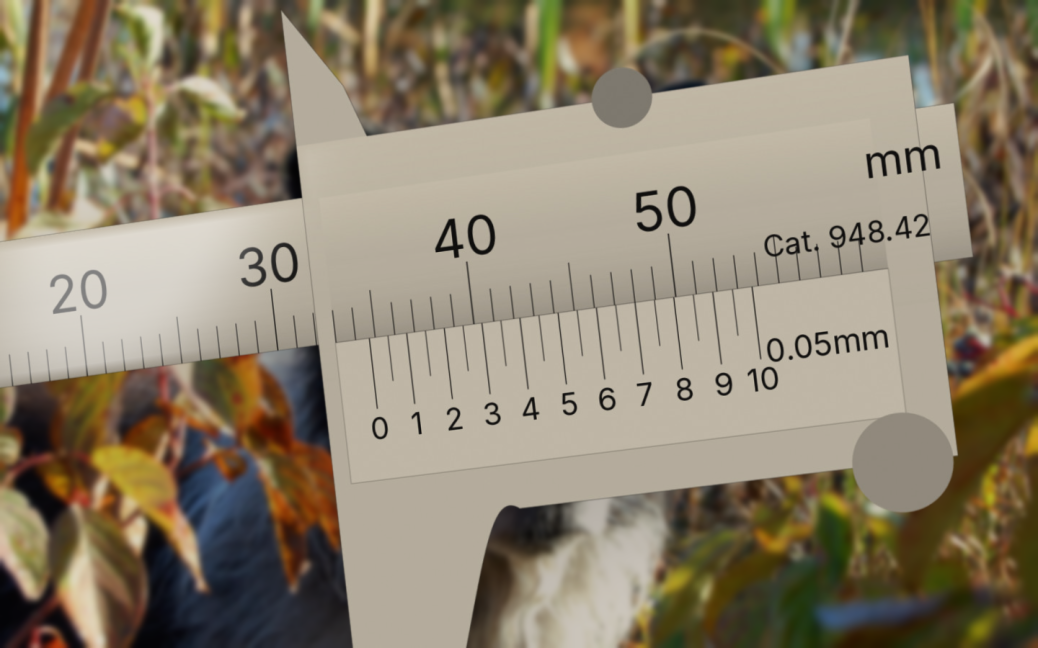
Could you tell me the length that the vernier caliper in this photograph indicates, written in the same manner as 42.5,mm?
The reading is 34.7,mm
